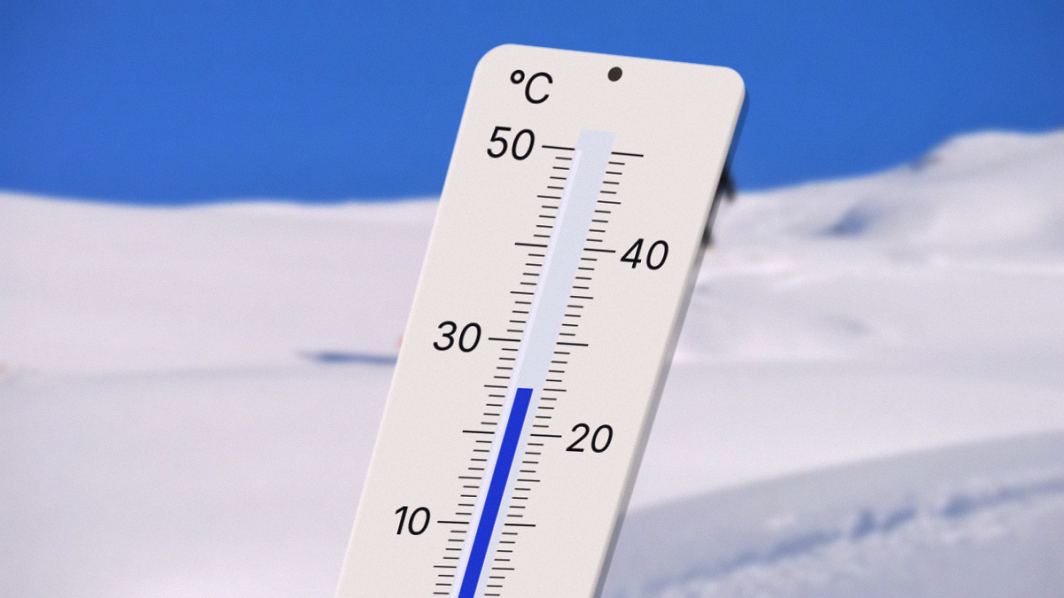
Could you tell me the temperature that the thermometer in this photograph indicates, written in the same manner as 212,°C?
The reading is 25,°C
